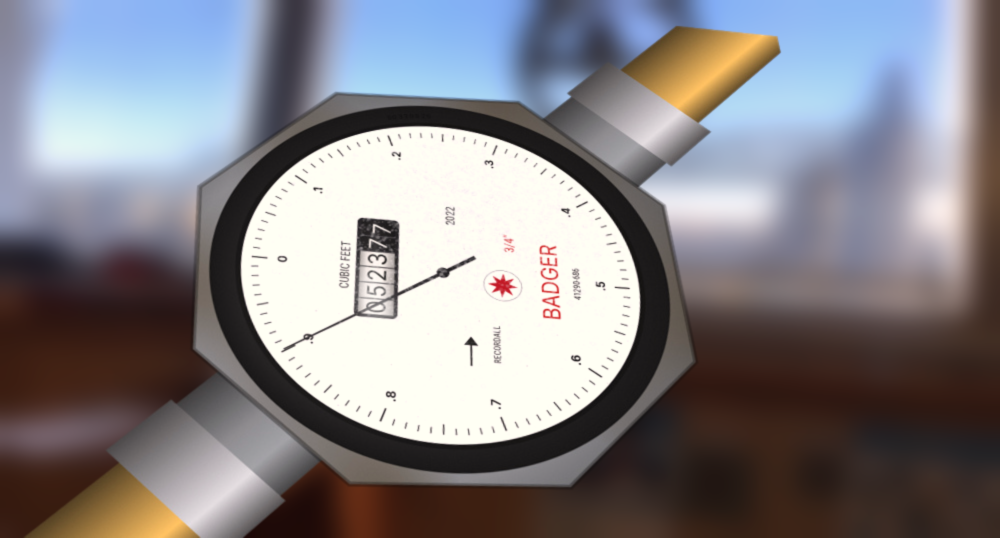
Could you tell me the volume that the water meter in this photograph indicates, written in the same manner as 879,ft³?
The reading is 52376.90,ft³
